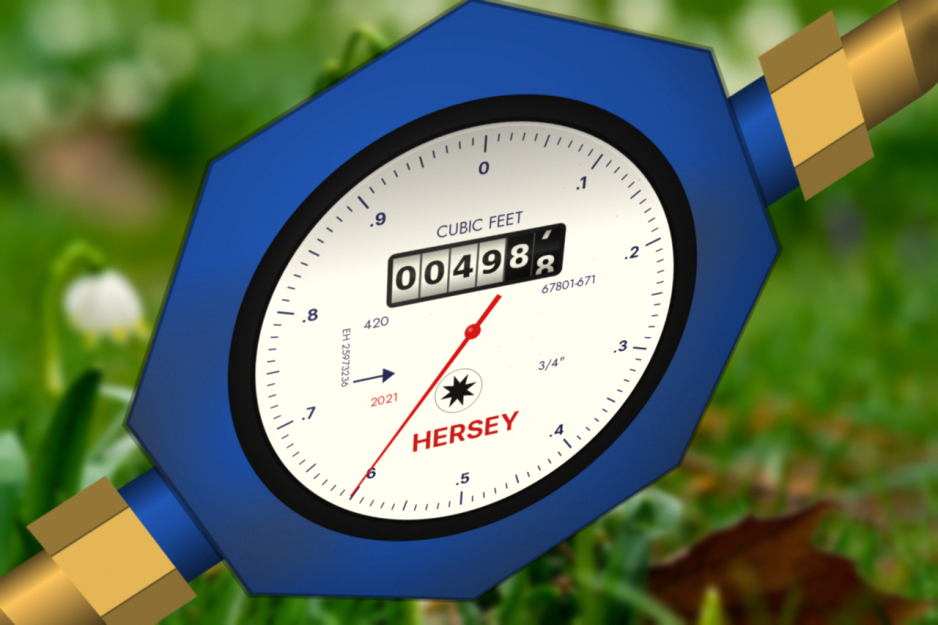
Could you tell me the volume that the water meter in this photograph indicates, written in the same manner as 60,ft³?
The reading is 4987.60,ft³
